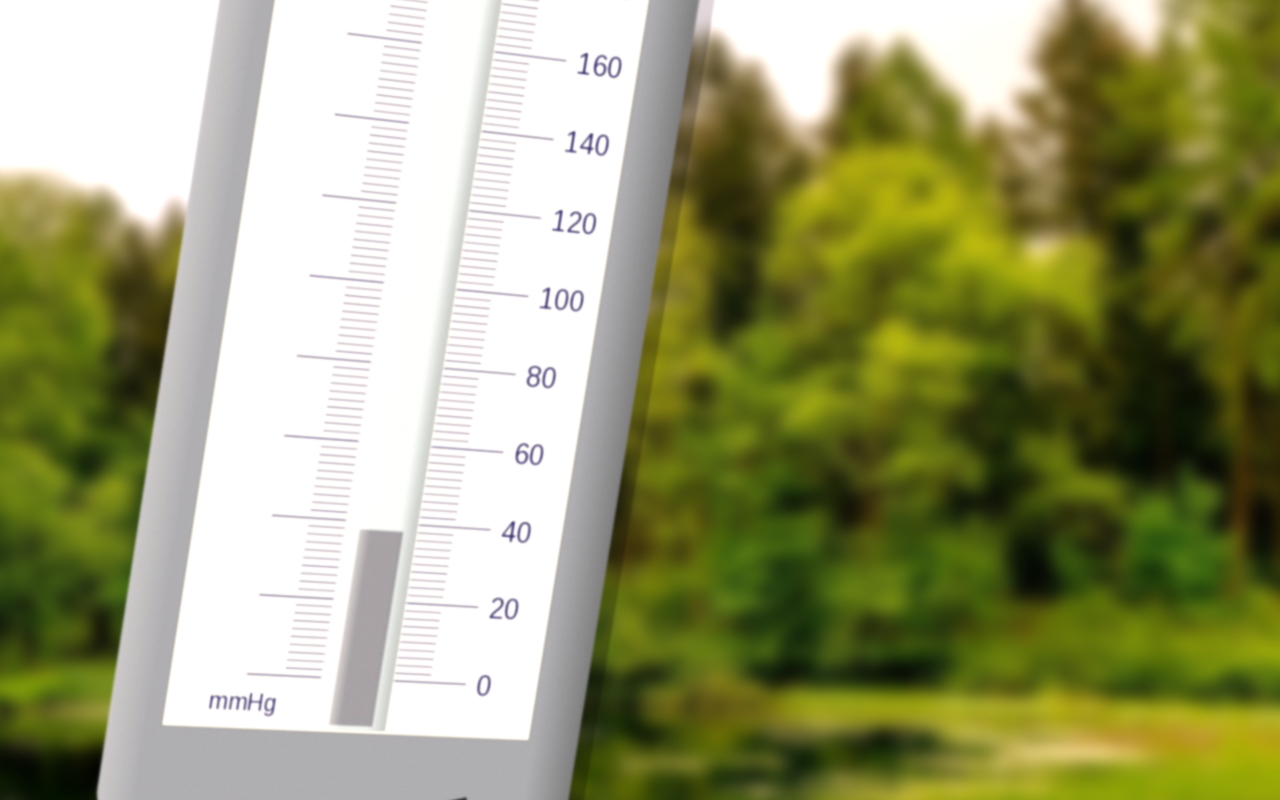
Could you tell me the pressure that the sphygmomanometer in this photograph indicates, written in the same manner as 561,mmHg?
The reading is 38,mmHg
